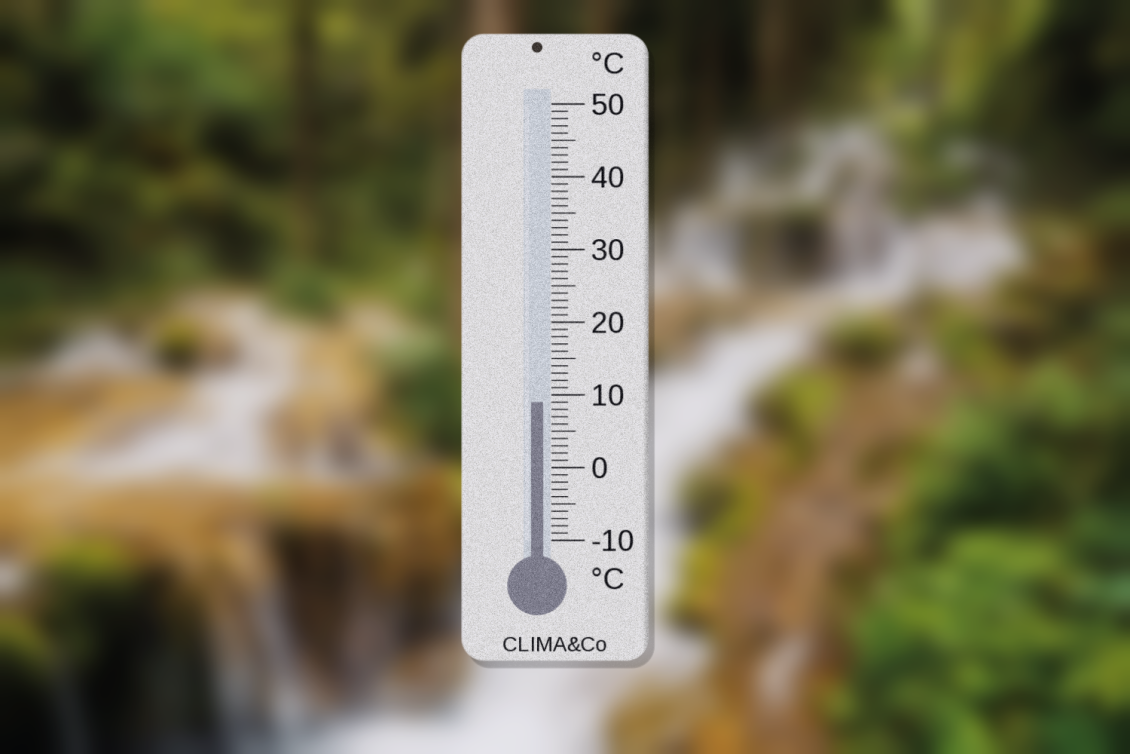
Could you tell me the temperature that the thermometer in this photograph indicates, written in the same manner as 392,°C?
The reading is 9,°C
